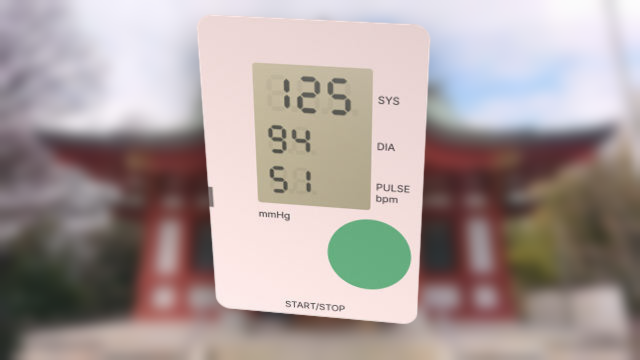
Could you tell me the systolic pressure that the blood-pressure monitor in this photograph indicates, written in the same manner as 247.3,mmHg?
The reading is 125,mmHg
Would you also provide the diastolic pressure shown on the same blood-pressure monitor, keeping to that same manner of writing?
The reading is 94,mmHg
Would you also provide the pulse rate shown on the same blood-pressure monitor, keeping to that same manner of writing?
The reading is 51,bpm
